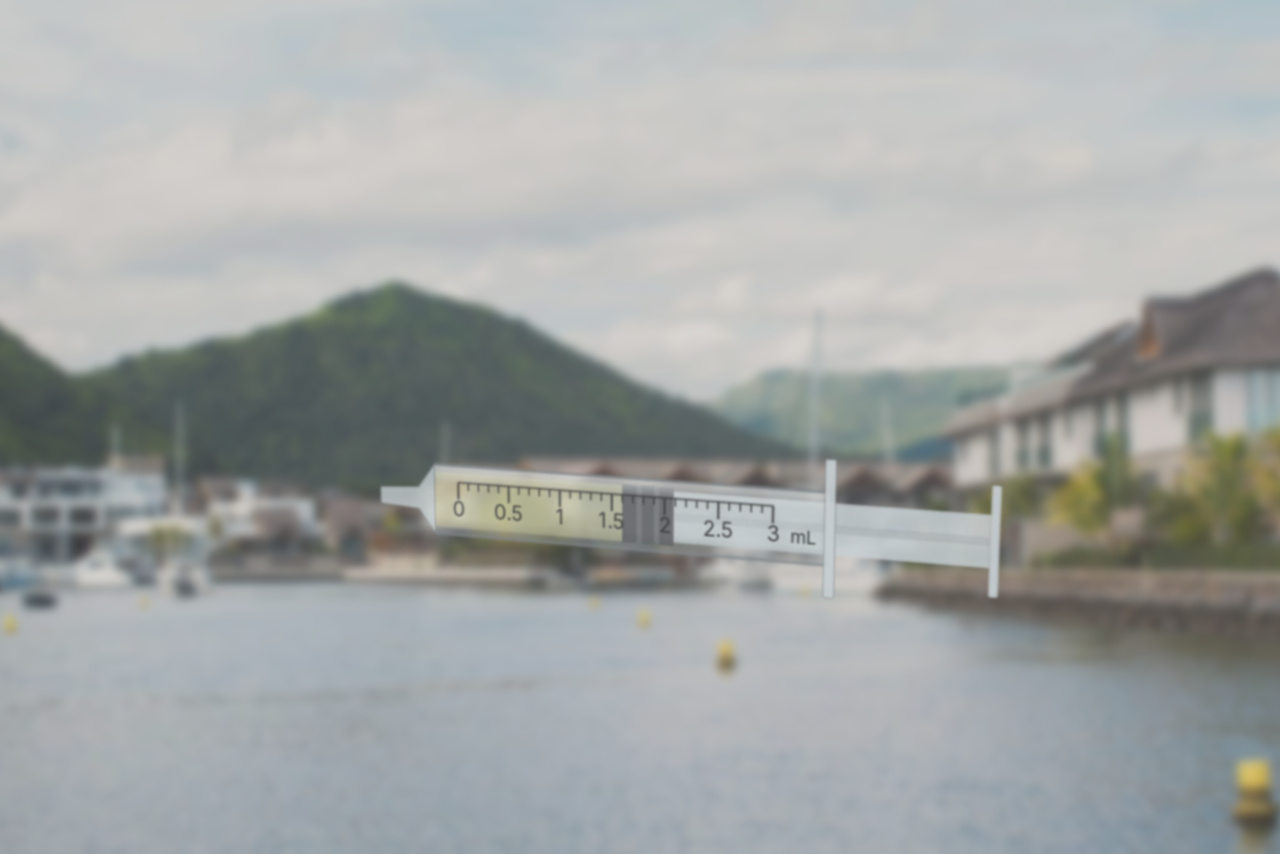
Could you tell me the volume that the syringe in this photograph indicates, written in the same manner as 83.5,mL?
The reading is 1.6,mL
